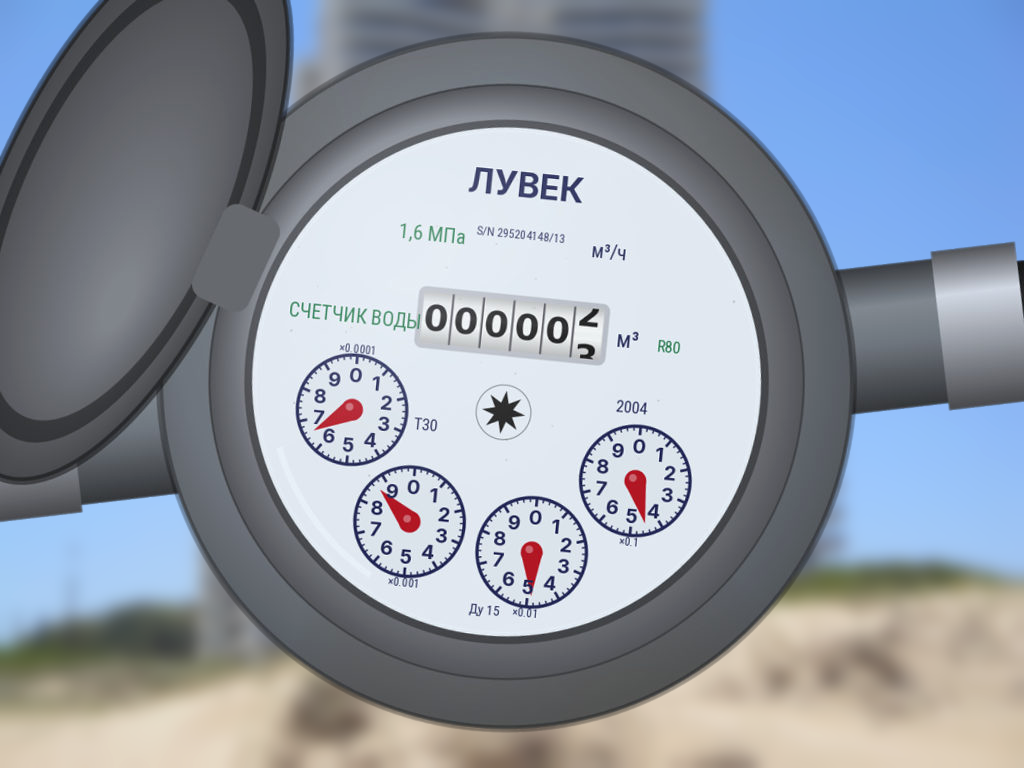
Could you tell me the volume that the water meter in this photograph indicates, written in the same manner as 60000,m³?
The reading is 2.4486,m³
